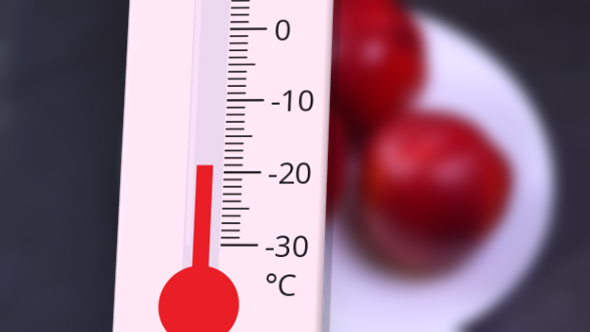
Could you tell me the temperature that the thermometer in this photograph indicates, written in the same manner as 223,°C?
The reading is -19,°C
